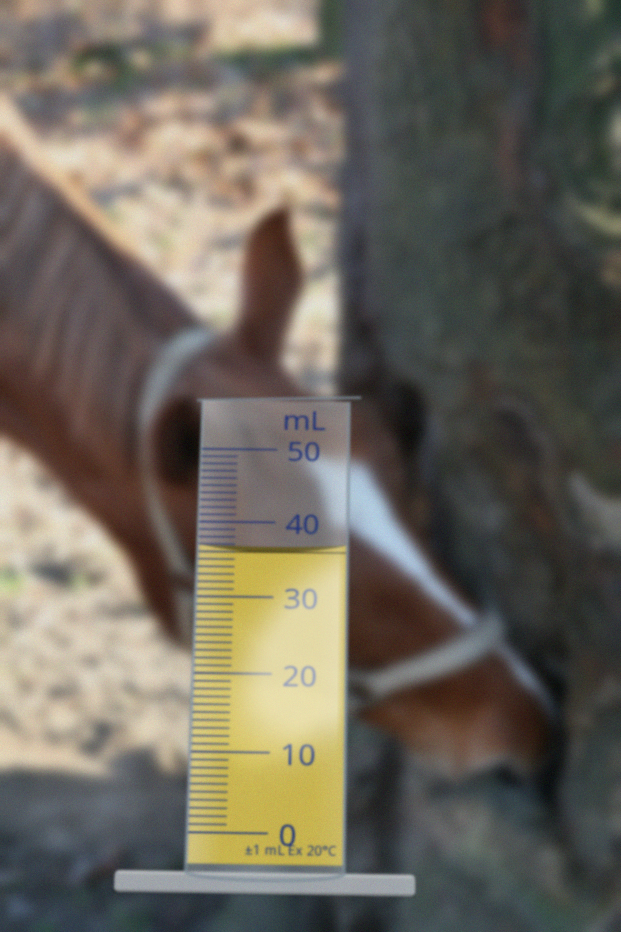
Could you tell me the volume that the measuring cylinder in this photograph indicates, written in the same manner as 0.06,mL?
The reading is 36,mL
